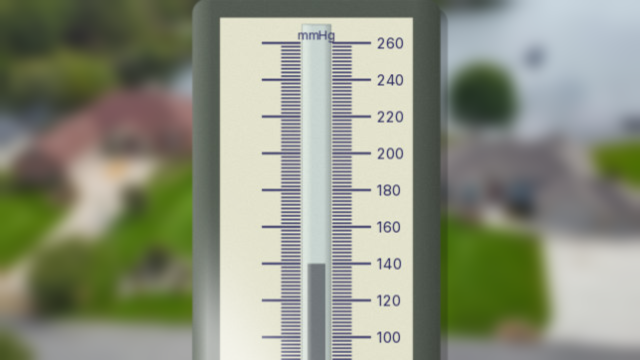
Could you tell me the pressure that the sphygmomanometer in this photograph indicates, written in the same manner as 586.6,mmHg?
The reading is 140,mmHg
